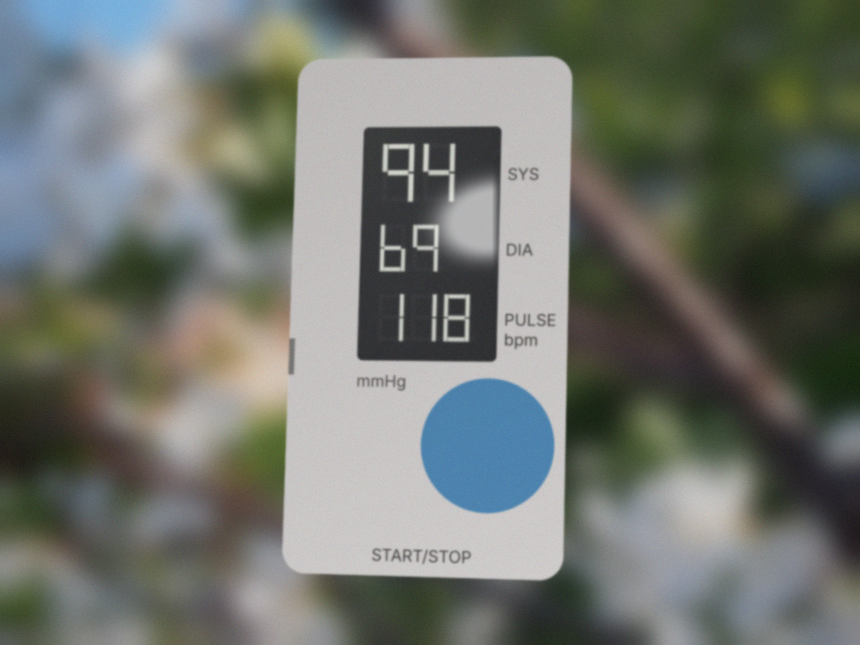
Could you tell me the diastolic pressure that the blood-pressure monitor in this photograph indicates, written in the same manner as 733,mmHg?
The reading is 69,mmHg
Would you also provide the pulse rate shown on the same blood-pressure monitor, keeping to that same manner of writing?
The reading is 118,bpm
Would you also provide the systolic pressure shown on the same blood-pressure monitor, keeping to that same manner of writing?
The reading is 94,mmHg
